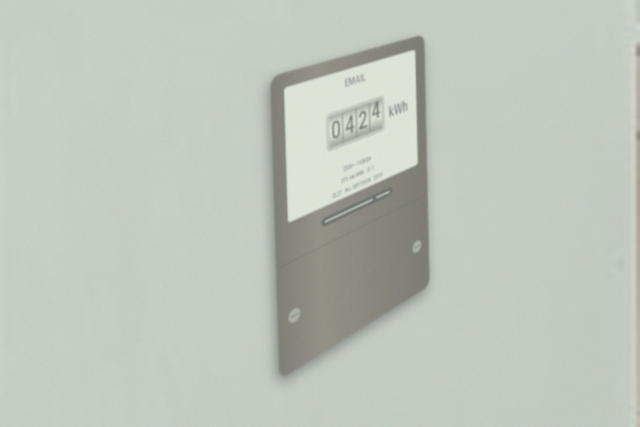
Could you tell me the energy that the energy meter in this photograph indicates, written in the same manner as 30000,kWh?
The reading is 424,kWh
